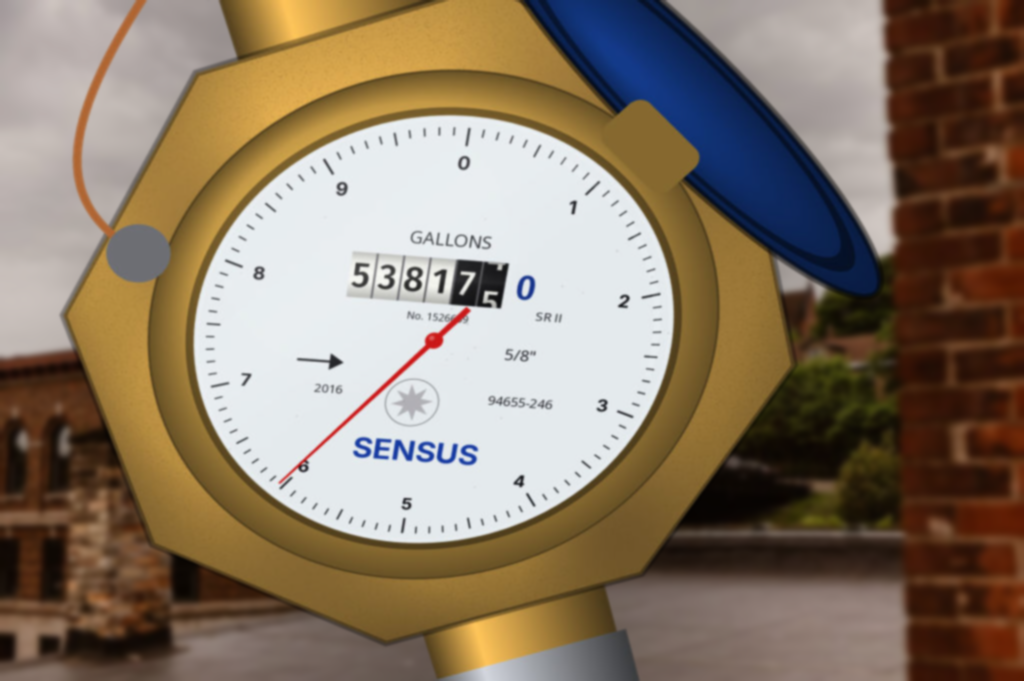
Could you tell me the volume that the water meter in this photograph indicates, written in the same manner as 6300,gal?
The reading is 5381746.0,gal
